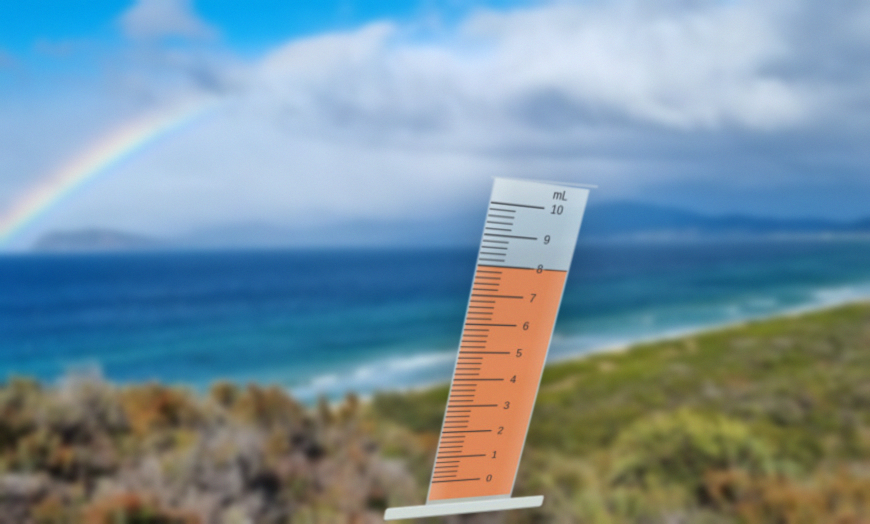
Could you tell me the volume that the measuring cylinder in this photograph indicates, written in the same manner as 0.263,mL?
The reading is 8,mL
